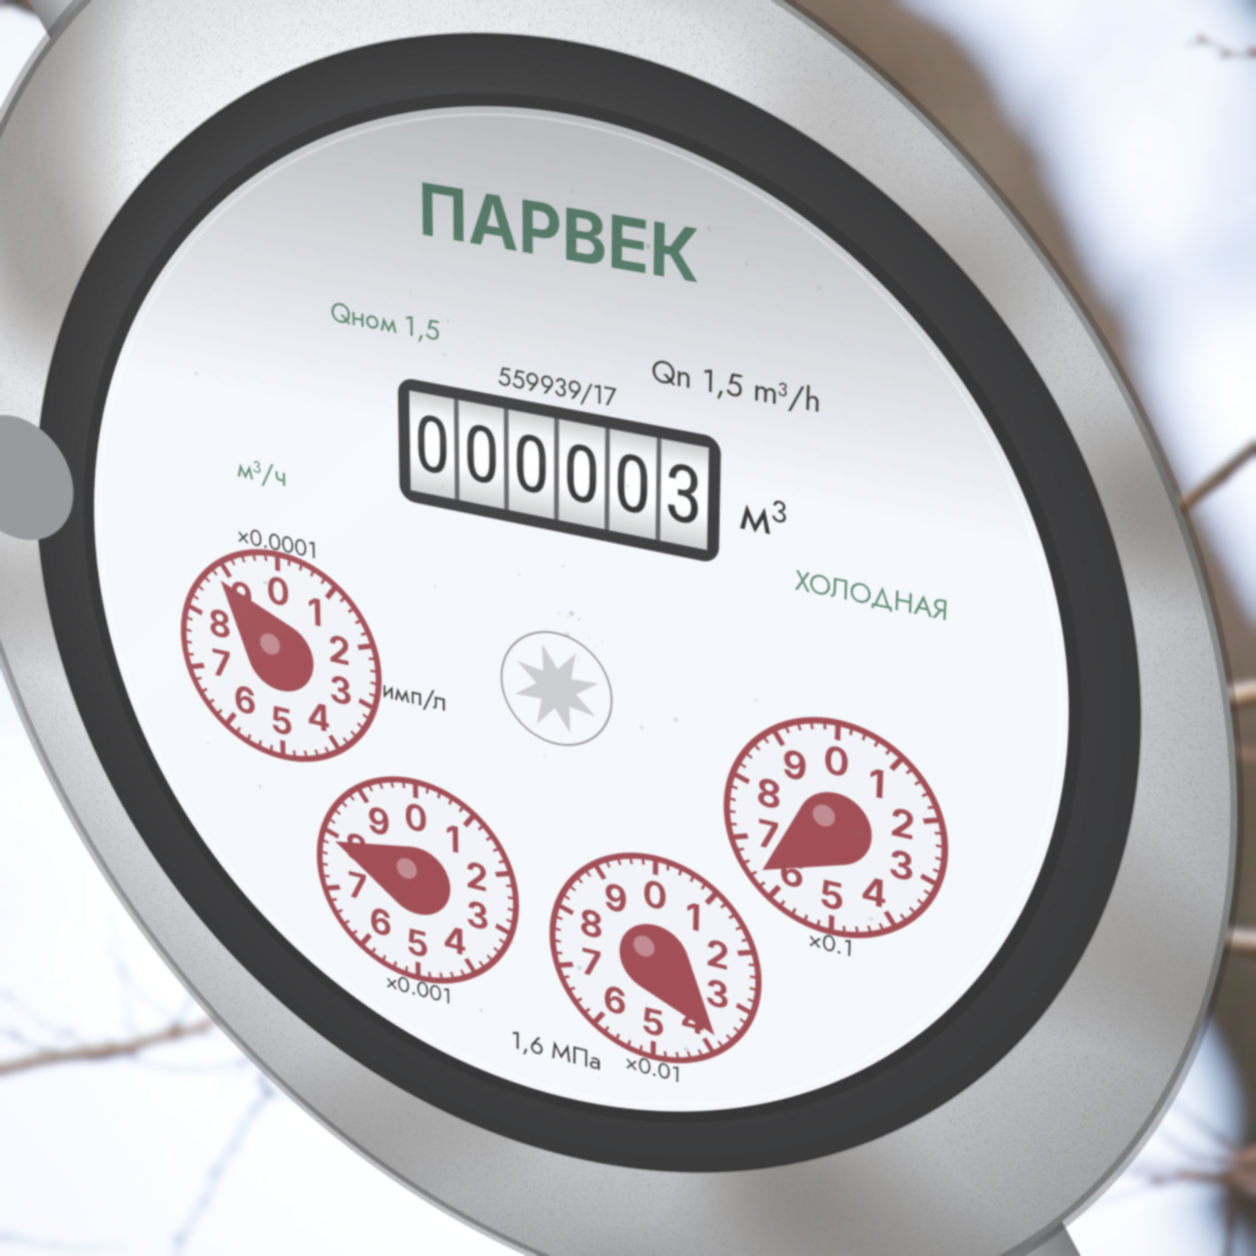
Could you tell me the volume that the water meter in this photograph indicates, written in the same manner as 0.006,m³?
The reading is 3.6378,m³
